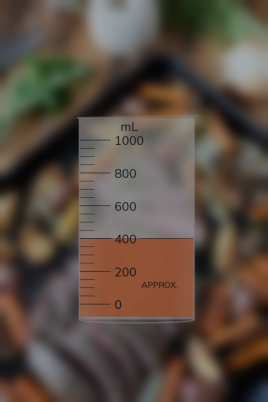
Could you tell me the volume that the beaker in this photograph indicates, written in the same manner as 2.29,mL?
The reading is 400,mL
